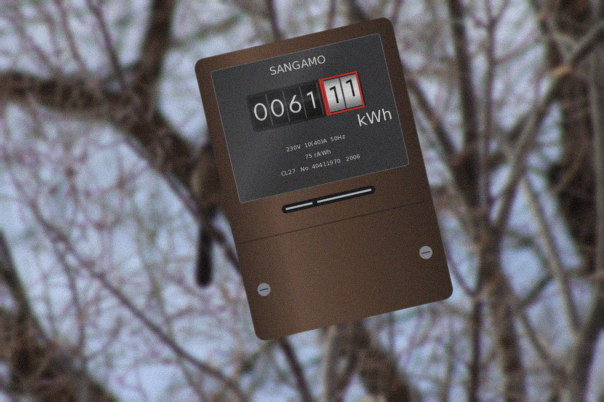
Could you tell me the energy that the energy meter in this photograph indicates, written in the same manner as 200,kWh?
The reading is 61.11,kWh
